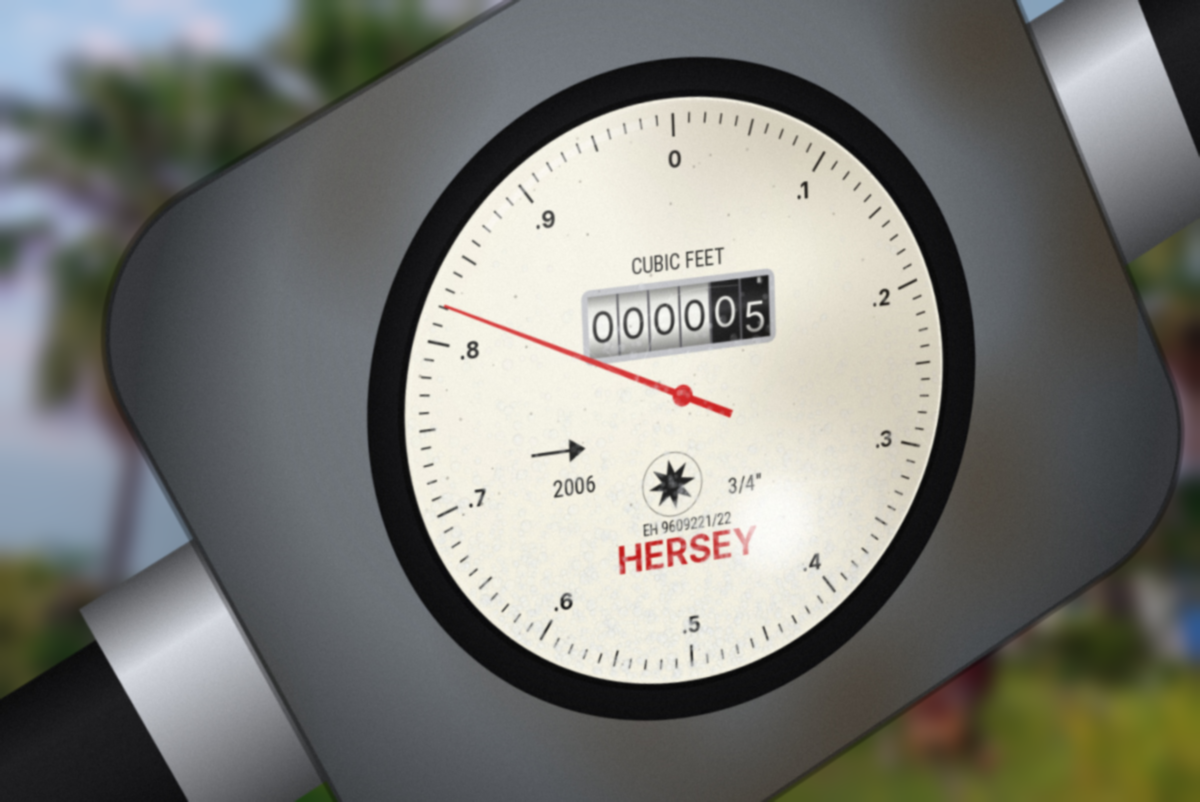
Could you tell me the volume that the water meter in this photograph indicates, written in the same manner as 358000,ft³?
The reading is 4.82,ft³
